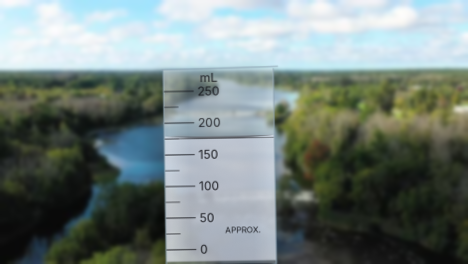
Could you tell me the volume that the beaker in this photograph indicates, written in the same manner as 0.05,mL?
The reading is 175,mL
